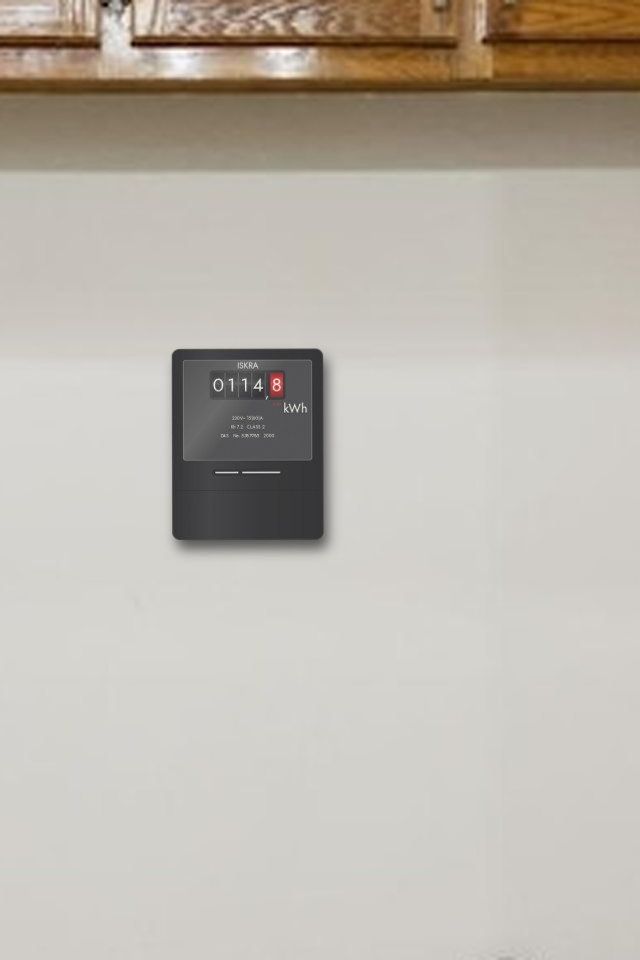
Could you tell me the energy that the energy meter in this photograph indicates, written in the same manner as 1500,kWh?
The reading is 114.8,kWh
